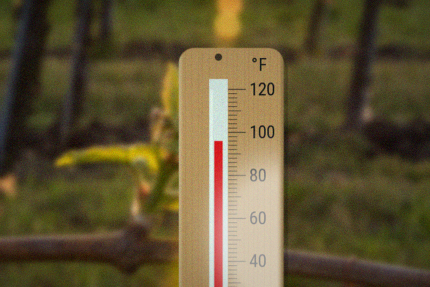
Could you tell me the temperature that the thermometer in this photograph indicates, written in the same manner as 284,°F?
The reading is 96,°F
